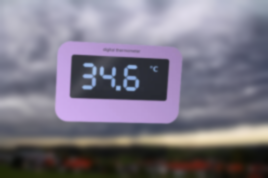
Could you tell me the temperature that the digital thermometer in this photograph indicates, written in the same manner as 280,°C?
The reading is 34.6,°C
